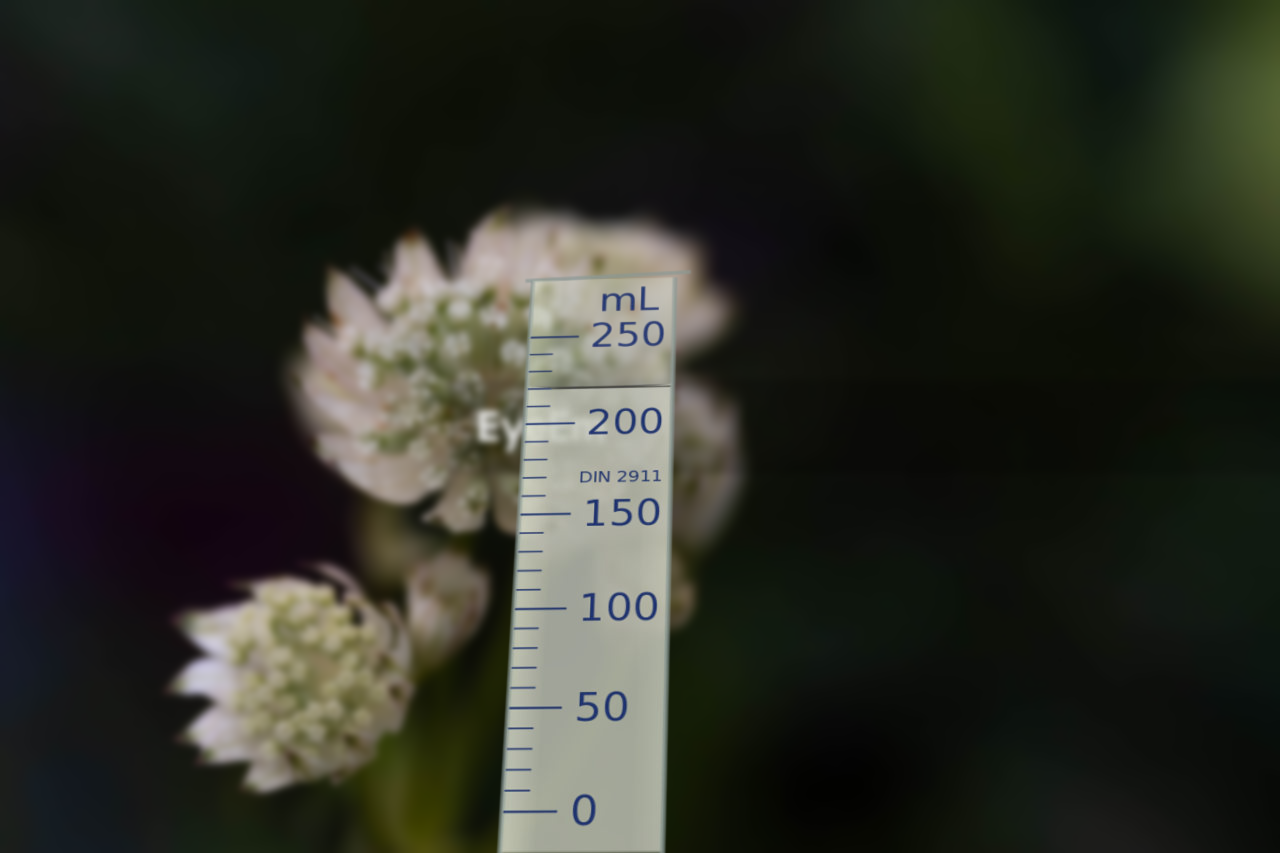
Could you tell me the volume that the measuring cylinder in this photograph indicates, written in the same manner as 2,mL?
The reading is 220,mL
